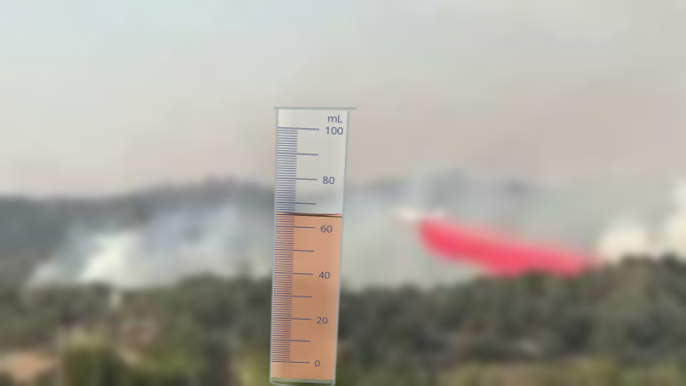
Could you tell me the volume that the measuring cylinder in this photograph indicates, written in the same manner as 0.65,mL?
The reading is 65,mL
